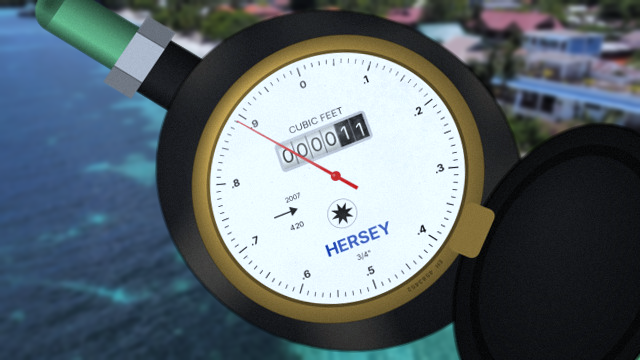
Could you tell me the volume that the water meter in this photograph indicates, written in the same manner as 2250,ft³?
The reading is 10.89,ft³
